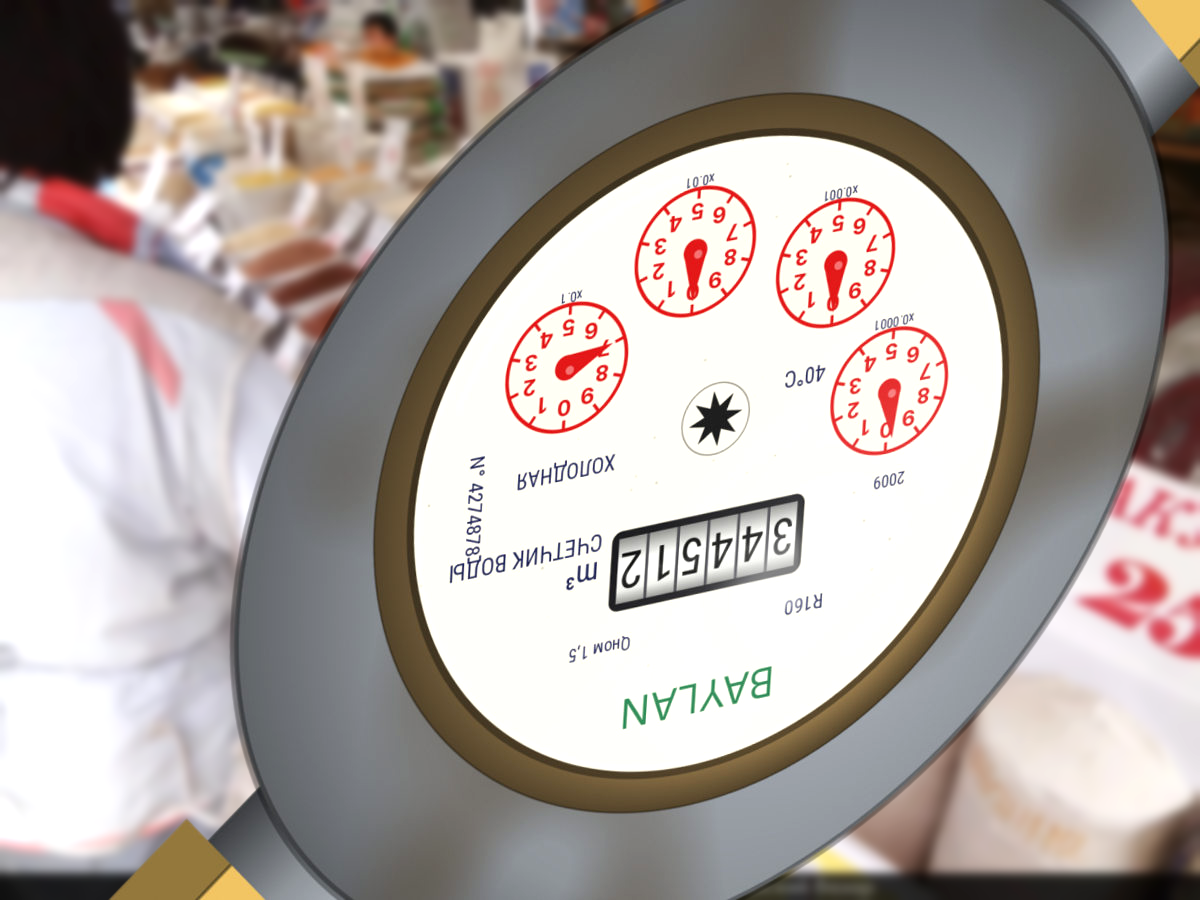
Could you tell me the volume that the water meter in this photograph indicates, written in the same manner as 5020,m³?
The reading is 344512.6999,m³
